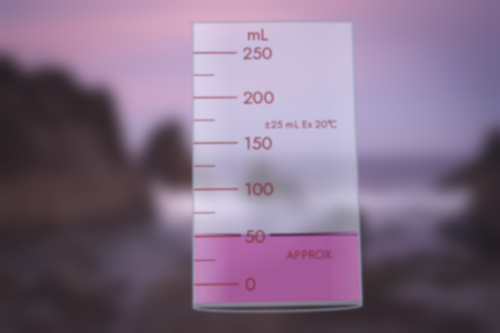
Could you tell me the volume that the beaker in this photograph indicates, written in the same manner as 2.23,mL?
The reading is 50,mL
